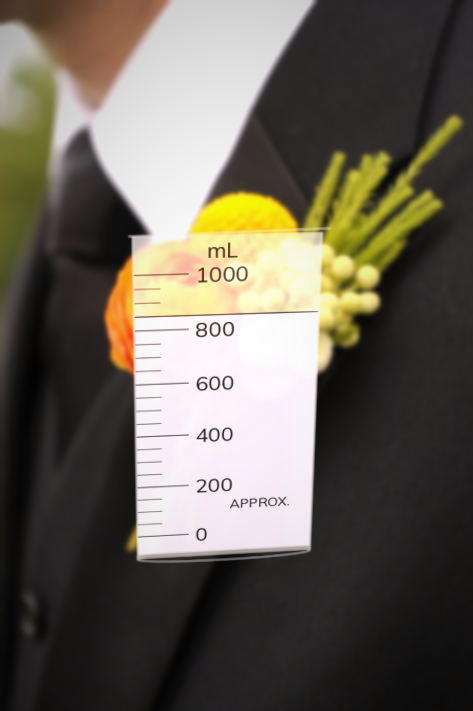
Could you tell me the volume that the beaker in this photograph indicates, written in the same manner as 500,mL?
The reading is 850,mL
